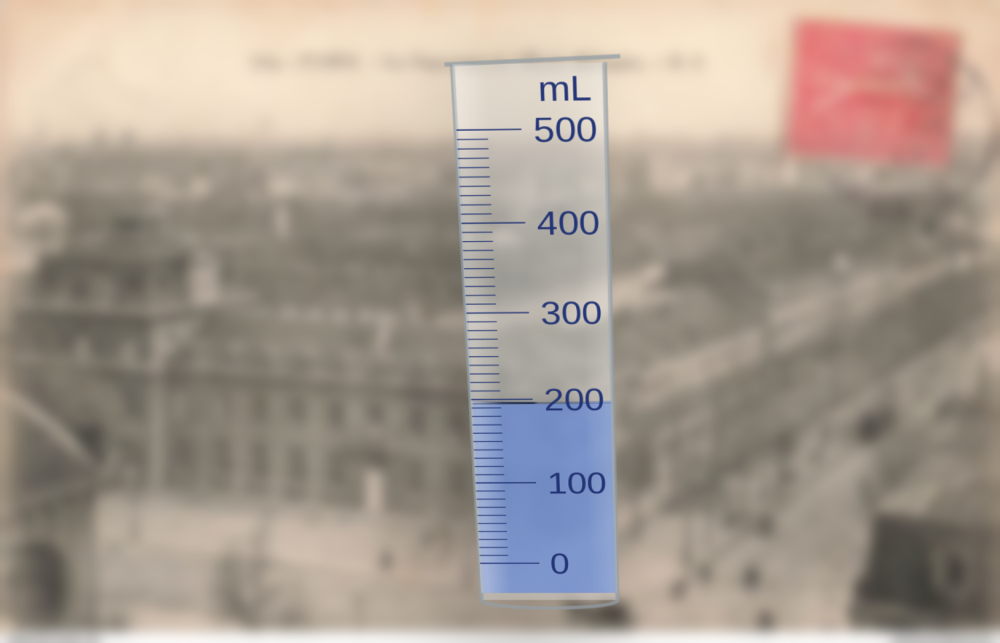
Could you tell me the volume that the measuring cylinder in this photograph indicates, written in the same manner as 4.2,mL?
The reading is 195,mL
